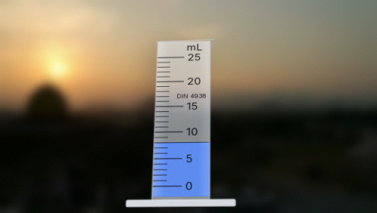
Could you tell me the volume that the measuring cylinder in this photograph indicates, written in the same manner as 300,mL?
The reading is 8,mL
